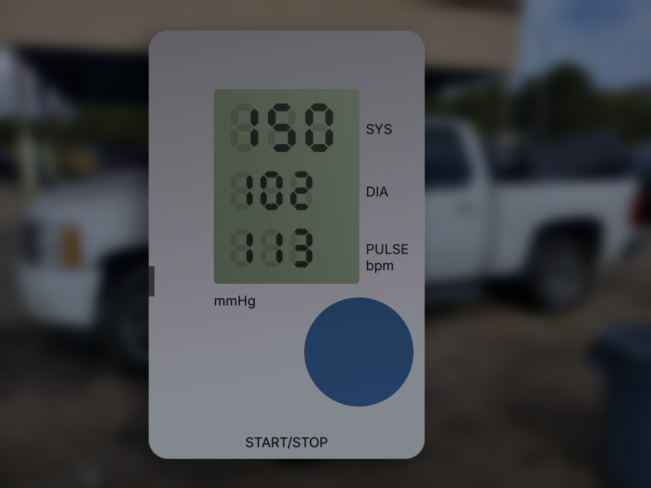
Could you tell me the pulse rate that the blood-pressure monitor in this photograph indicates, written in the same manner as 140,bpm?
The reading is 113,bpm
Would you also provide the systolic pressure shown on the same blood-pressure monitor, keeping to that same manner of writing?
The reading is 150,mmHg
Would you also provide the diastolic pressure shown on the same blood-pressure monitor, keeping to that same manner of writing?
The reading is 102,mmHg
